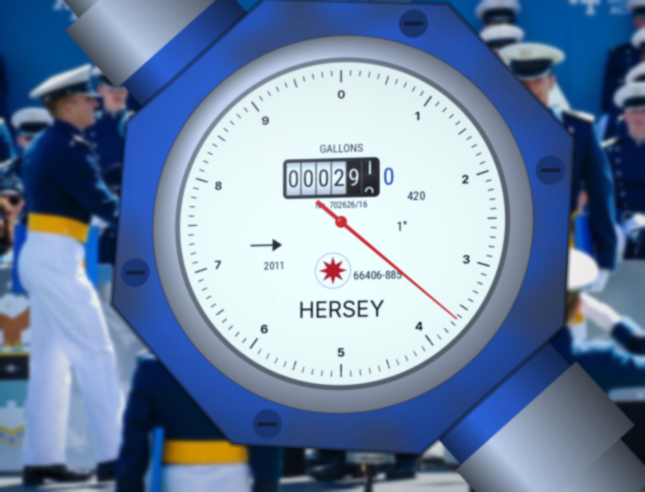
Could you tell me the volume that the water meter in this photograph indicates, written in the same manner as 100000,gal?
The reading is 2913.6,gal
